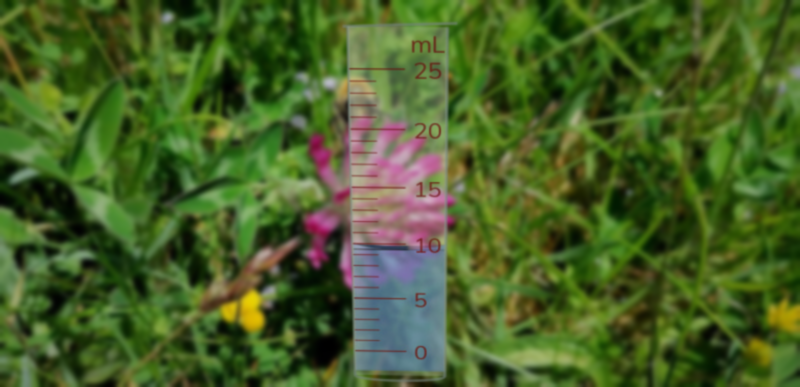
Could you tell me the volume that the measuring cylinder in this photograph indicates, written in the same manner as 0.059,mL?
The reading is 9.5,mL
